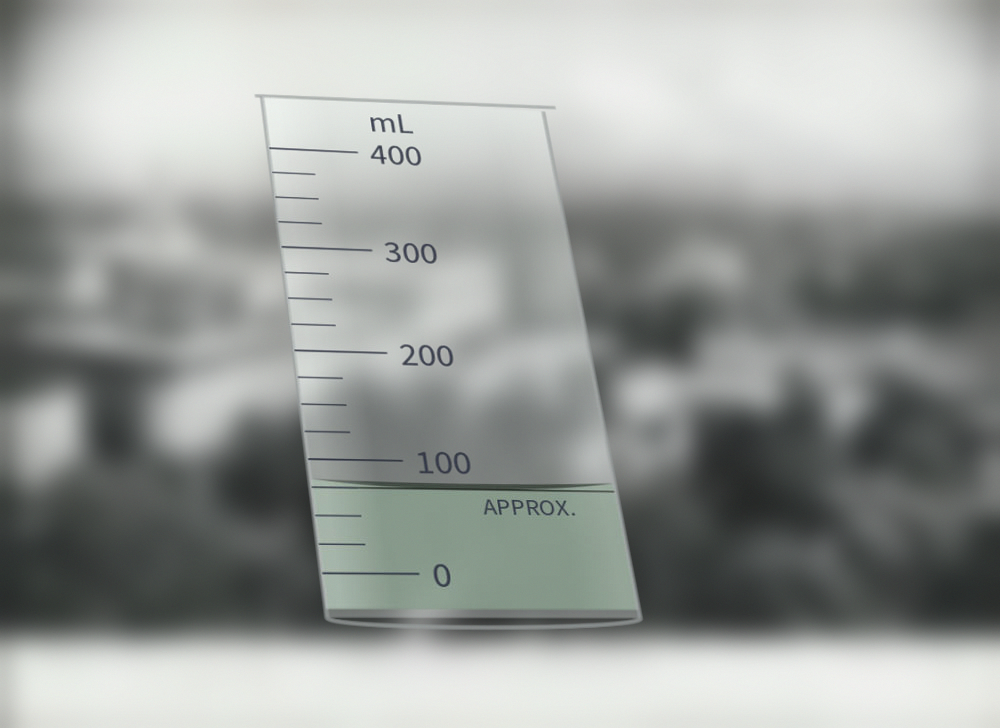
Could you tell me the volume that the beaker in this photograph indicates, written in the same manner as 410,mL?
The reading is 75,mL
